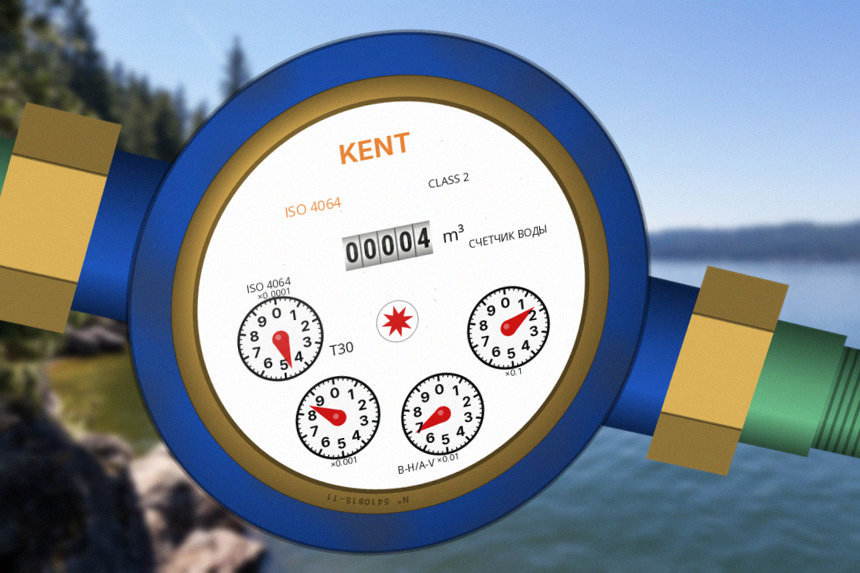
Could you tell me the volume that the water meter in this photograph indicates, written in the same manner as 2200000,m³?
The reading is 4.1684,m³
